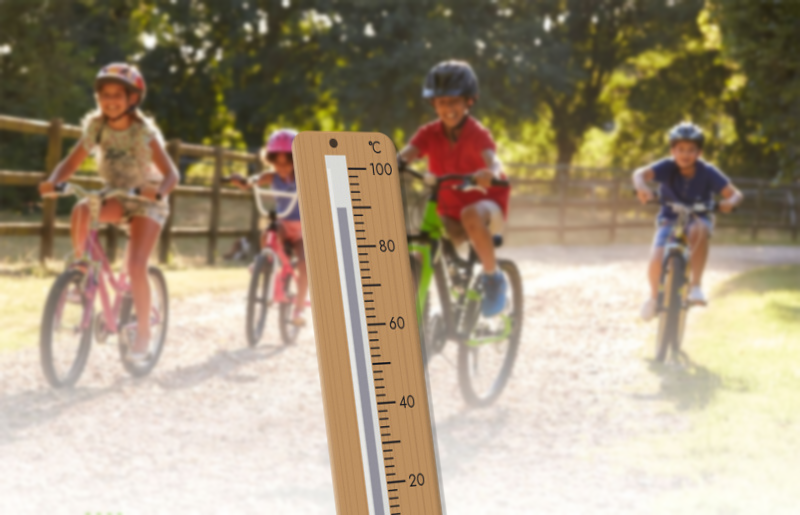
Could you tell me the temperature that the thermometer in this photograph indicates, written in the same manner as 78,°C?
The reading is 90,°C
